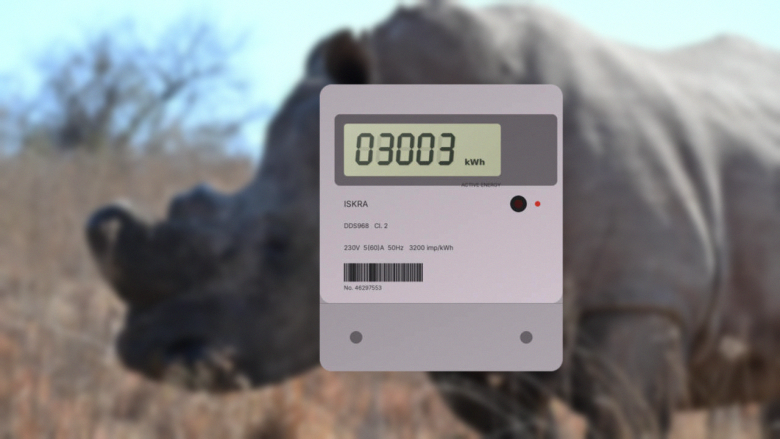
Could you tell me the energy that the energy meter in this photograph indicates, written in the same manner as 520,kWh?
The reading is 3003,kWh
